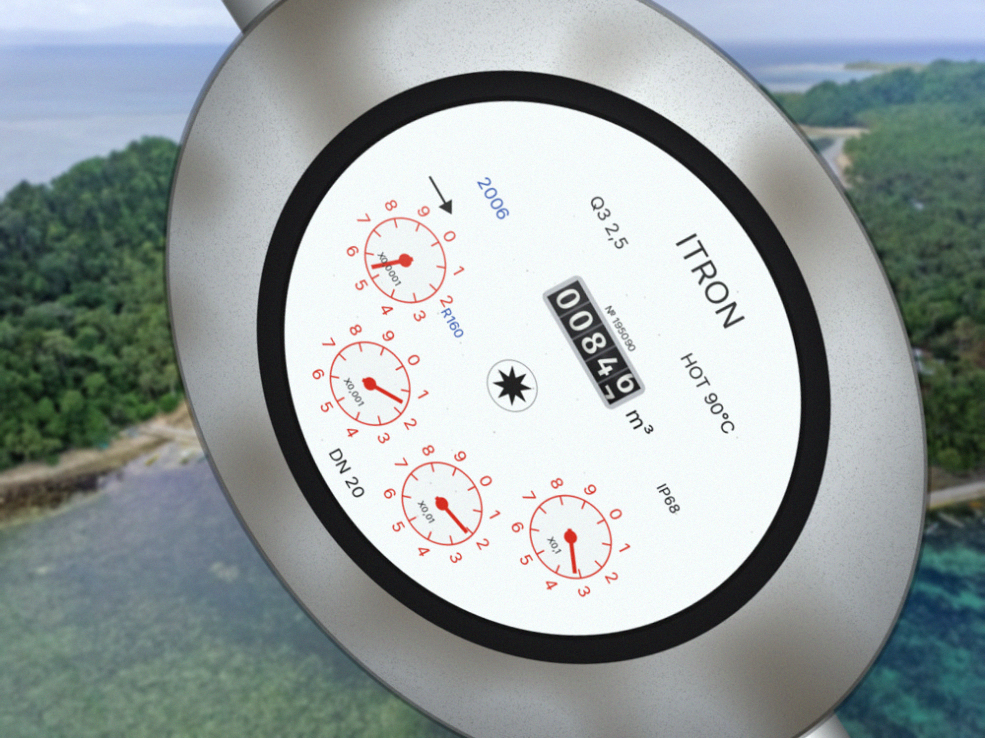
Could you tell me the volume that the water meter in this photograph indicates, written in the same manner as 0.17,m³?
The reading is 846.3215,m³
